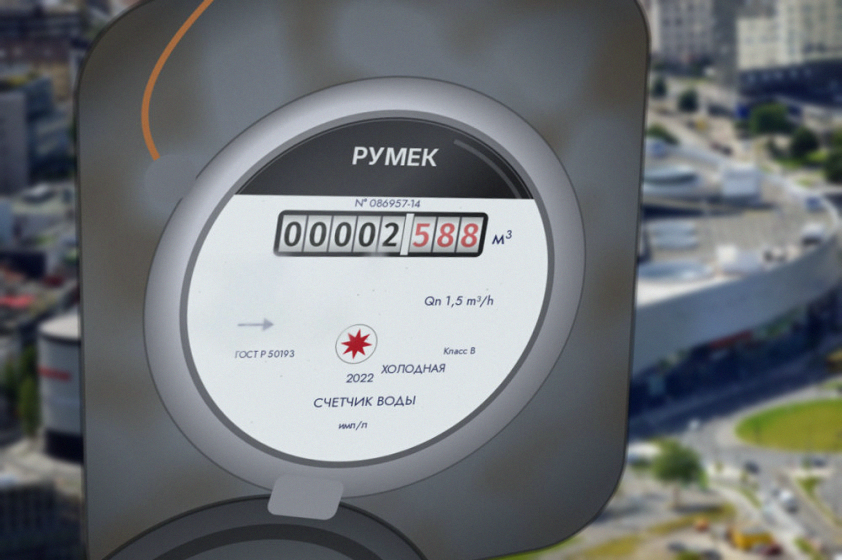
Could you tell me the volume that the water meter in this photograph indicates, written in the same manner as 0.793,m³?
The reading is 2.588,m³
